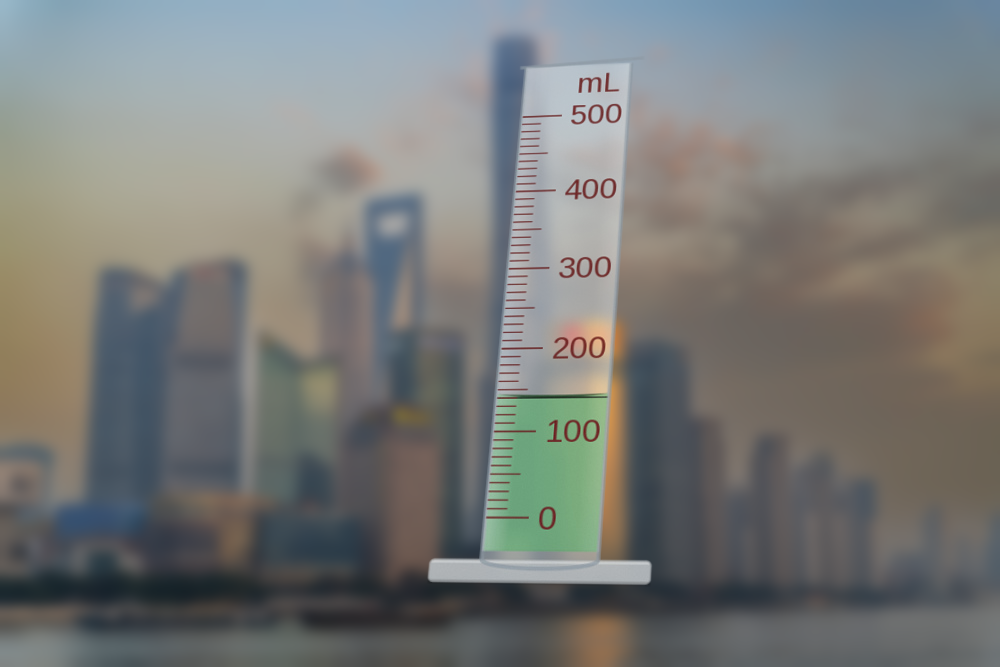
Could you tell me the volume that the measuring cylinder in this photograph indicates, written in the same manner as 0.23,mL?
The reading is 140,mL
